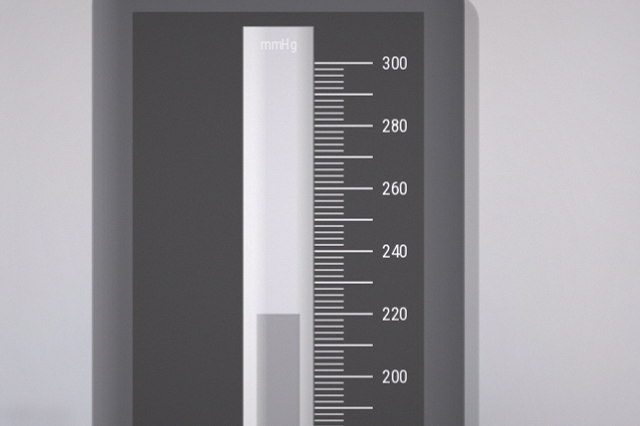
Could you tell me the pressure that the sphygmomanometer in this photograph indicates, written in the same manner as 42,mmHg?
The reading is 220,mmHg
